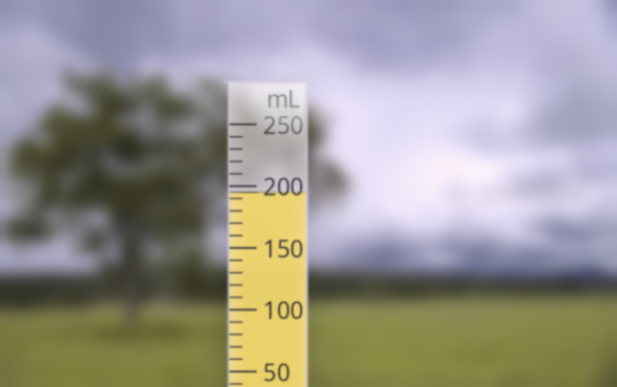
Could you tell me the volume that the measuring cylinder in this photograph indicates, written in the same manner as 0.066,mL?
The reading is 195,mL
